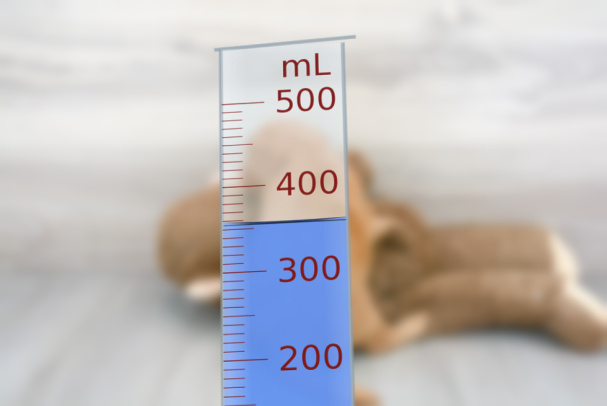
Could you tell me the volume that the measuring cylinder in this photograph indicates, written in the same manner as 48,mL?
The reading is 355,mL
